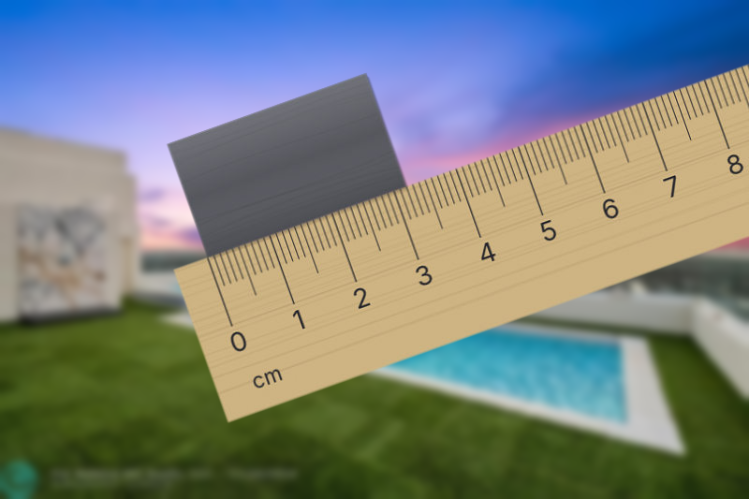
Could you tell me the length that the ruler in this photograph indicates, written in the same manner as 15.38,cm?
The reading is 3.2,cm
